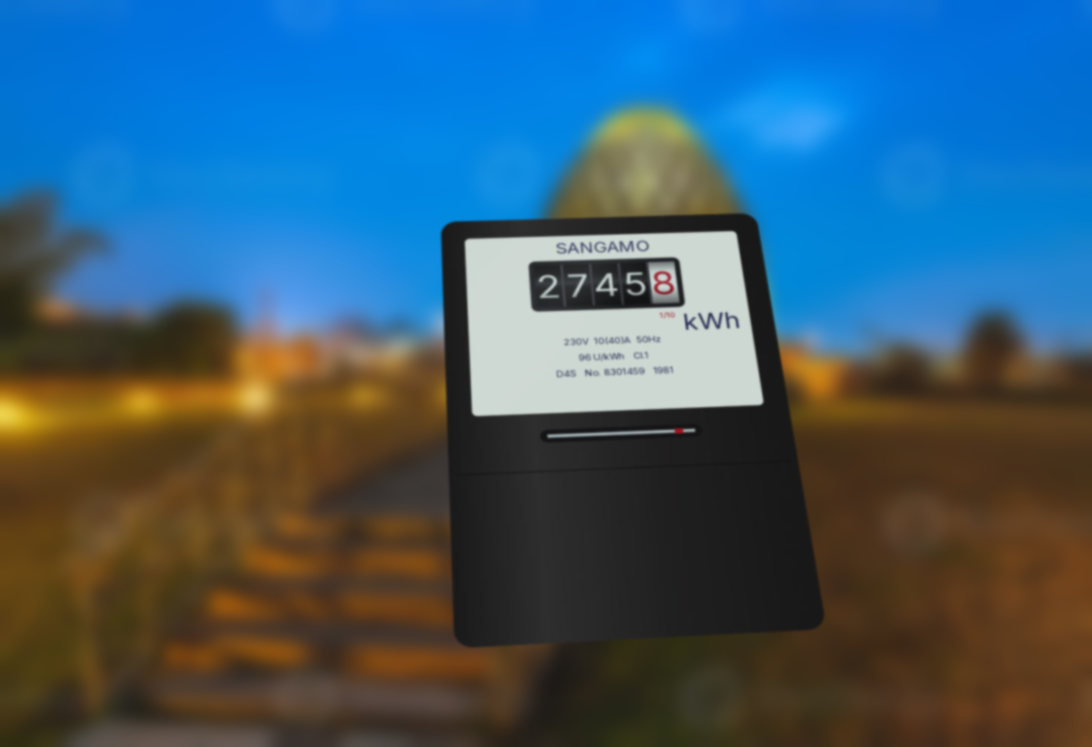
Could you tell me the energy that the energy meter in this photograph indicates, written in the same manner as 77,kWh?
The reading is 2745.8,kWh
